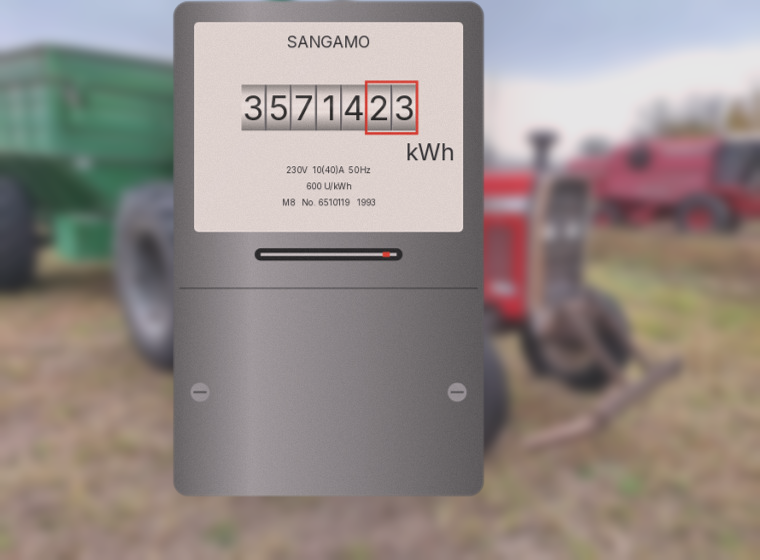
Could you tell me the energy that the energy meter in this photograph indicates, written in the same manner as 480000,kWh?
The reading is 35714.23,kWh
